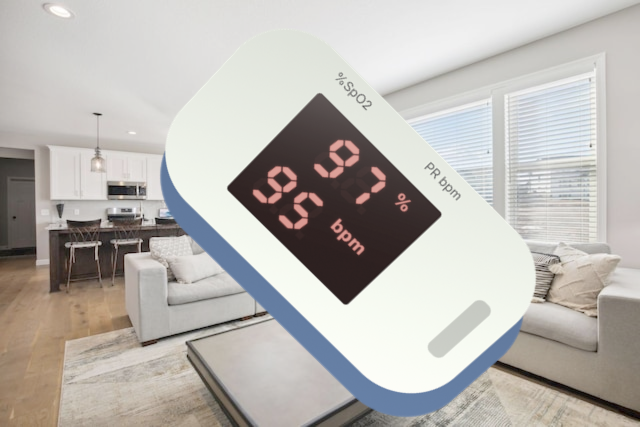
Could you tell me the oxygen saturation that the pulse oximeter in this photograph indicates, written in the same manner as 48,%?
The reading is 97,%
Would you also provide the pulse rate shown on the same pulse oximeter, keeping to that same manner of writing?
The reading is 95,bpm
